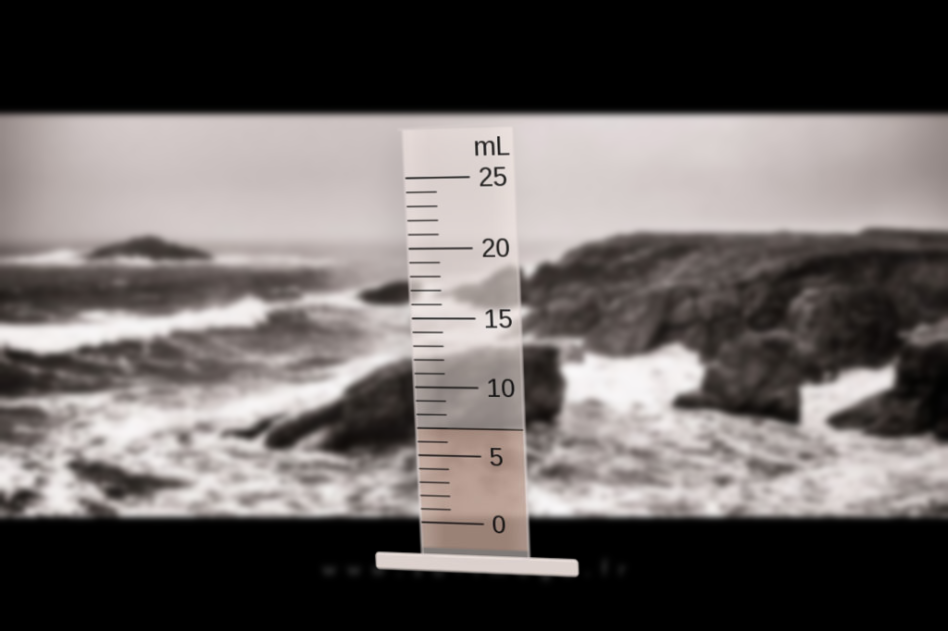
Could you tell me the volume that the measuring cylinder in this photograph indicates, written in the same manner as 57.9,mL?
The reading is 7,mL
